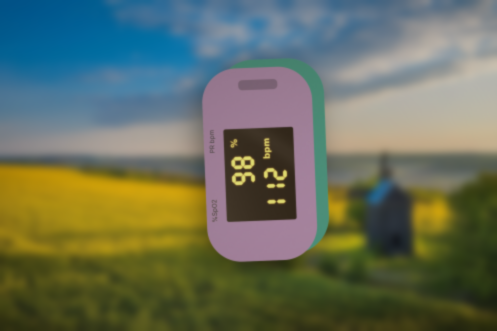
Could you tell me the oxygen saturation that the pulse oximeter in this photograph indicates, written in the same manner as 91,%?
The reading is 98,%
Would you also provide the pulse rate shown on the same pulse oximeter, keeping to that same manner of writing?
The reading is 112,bpm
